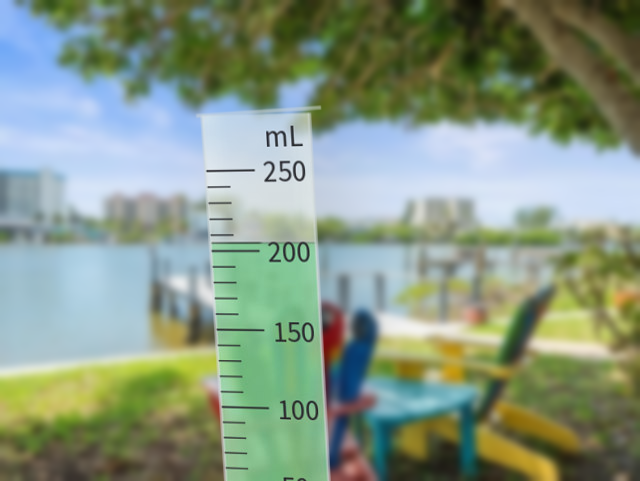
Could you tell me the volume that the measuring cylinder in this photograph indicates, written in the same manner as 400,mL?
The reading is 205,mL
